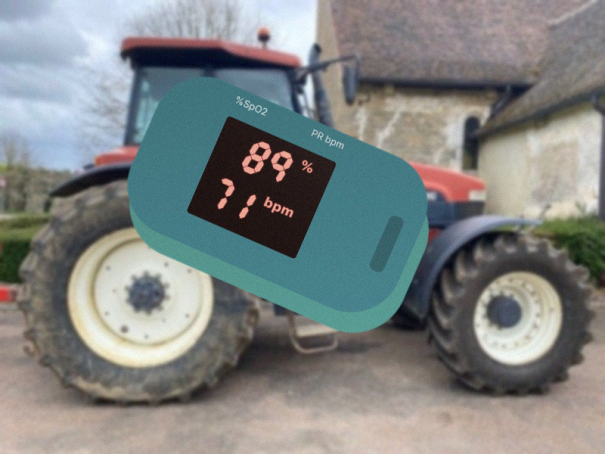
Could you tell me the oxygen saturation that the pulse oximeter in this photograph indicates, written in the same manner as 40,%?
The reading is 89,%
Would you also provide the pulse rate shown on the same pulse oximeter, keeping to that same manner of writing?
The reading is 71,bpm
